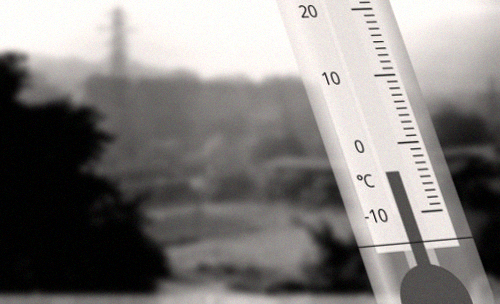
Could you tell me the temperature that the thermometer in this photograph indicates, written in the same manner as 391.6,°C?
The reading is -4,°C
